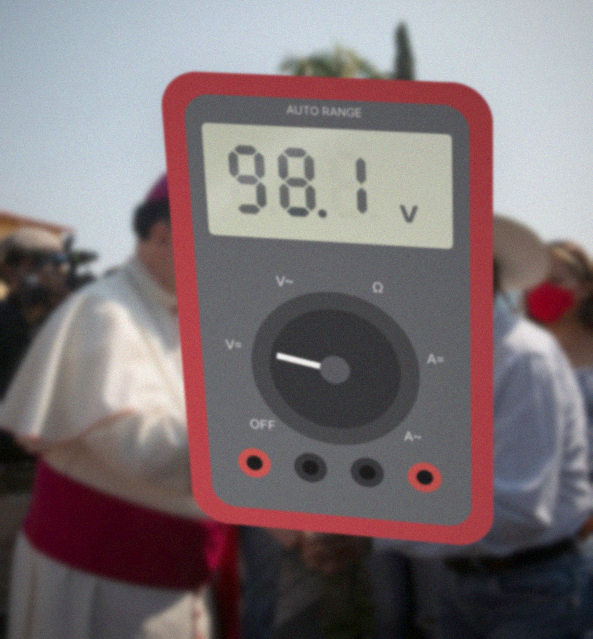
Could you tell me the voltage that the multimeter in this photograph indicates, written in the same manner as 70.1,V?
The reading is 98.1,V
